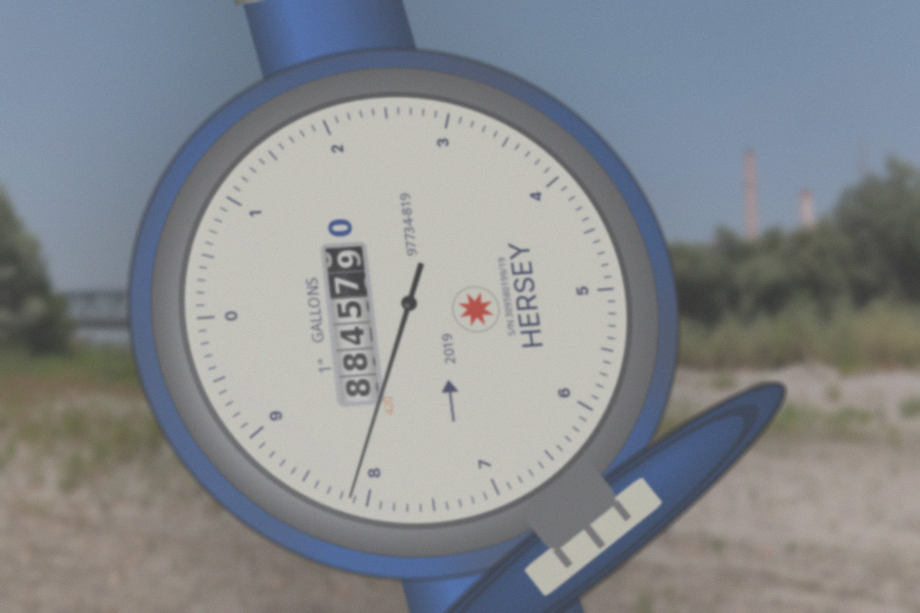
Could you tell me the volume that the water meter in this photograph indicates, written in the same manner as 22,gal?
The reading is 8845788.1,gal
